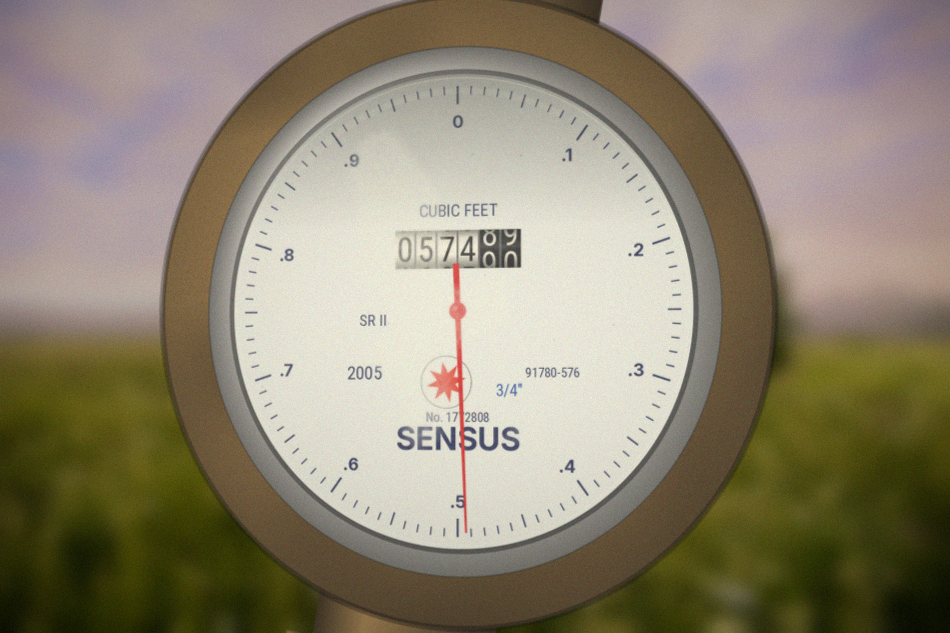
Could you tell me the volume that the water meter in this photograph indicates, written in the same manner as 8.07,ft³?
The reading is 57489.49,ft³
